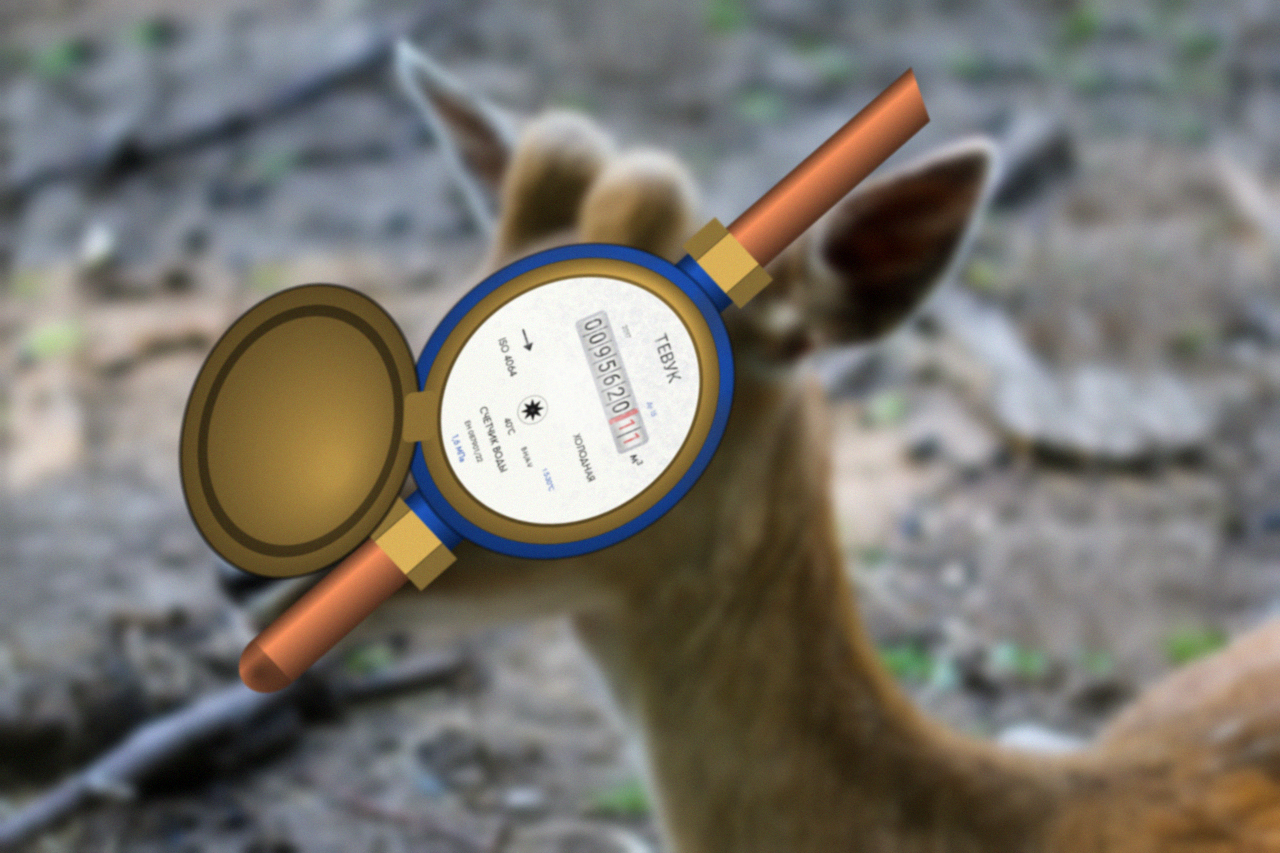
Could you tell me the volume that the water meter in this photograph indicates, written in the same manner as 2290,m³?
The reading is 95620.11,m³
